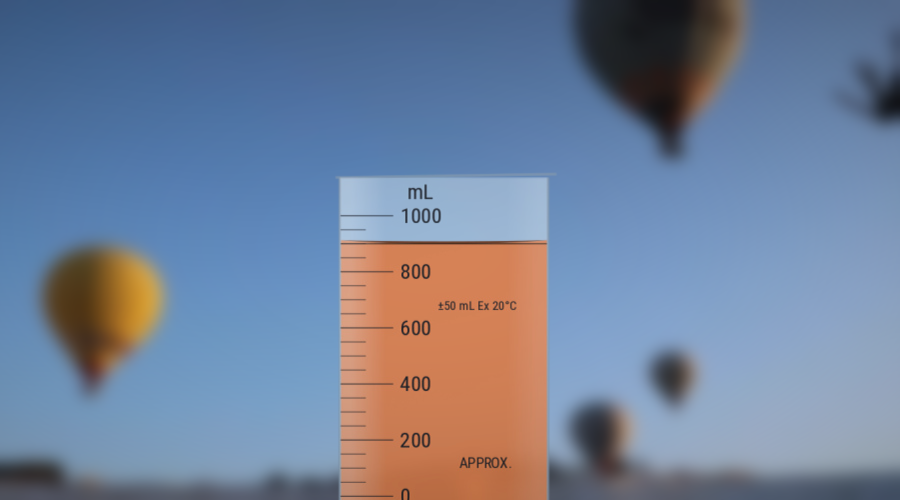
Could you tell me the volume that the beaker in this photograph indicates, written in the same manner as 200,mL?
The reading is 900,mL
